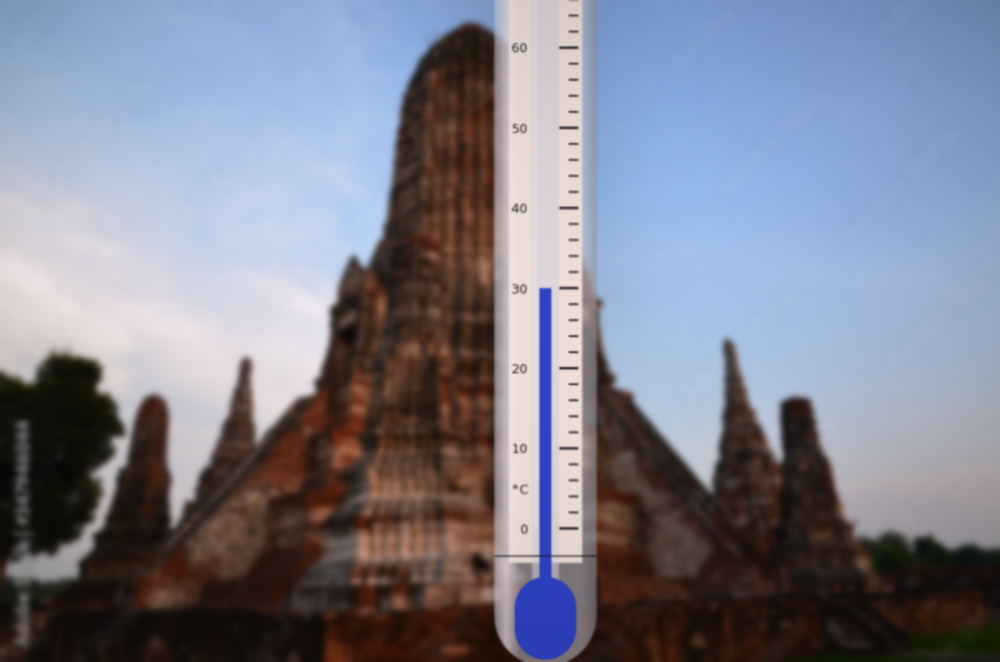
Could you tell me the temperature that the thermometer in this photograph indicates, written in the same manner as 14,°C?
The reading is 30,°C
